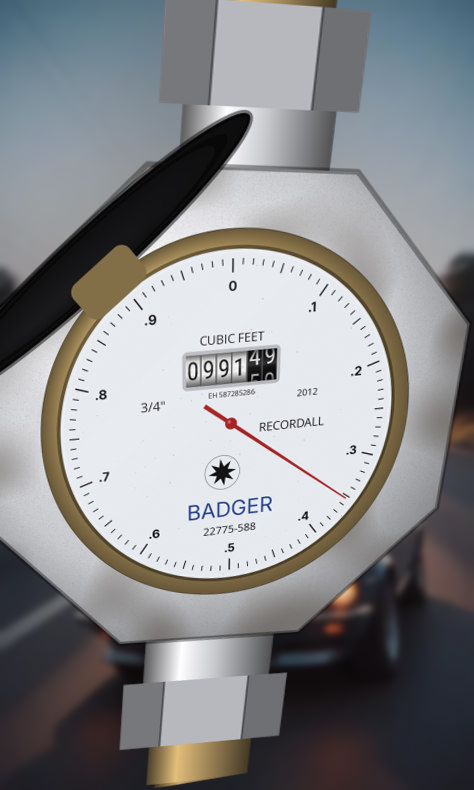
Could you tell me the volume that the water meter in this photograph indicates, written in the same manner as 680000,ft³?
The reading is 99149.35,ft³
